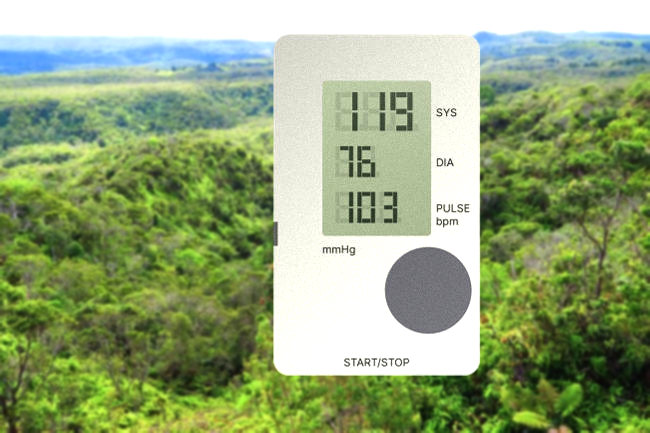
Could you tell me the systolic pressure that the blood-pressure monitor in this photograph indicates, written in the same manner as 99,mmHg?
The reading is 119,mmHg
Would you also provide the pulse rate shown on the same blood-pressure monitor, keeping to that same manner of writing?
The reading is 103,bpm
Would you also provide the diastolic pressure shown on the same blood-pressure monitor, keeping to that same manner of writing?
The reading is 76,mmHg
